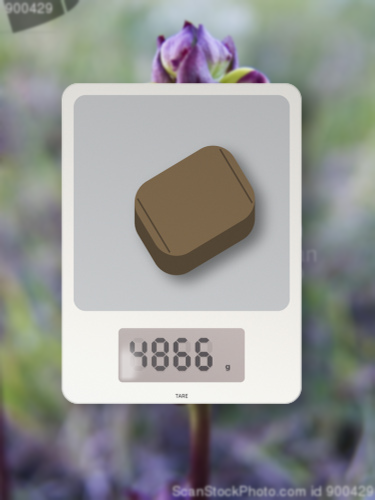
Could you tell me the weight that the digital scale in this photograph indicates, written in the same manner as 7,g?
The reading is 4866,g
